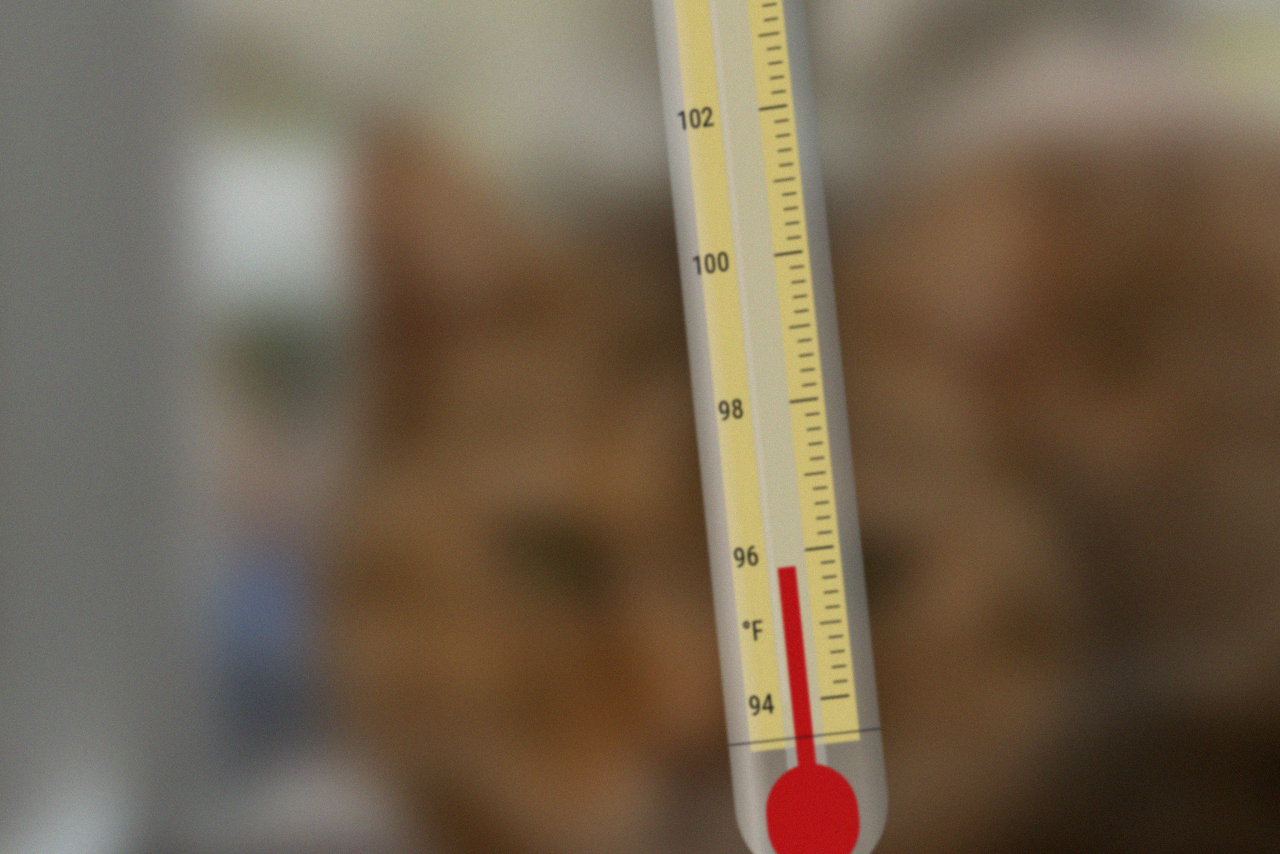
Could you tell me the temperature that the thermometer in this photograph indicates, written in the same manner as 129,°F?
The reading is 95.8,°F
